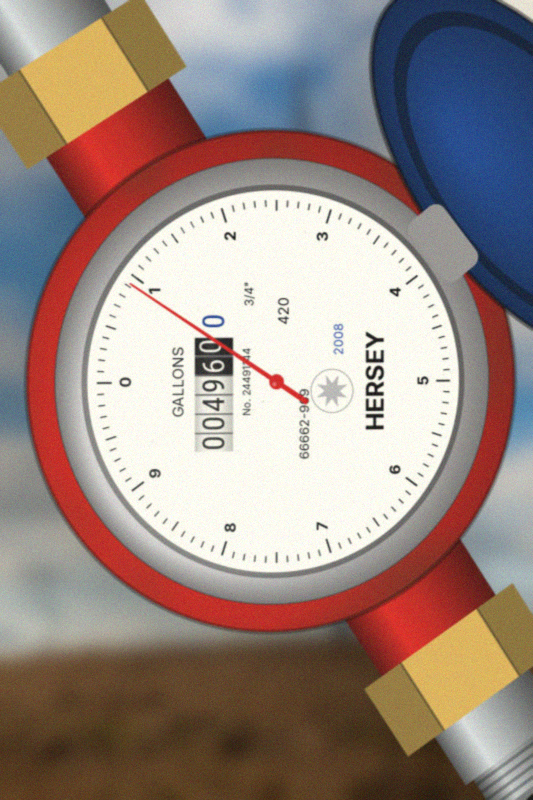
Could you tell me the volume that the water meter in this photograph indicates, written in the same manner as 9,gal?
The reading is 49600.9,gal
